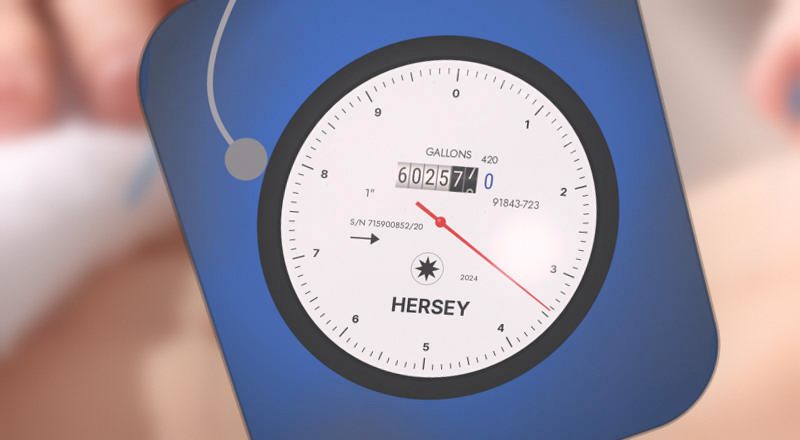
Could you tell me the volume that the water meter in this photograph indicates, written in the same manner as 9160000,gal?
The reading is 6025773.4,gal
